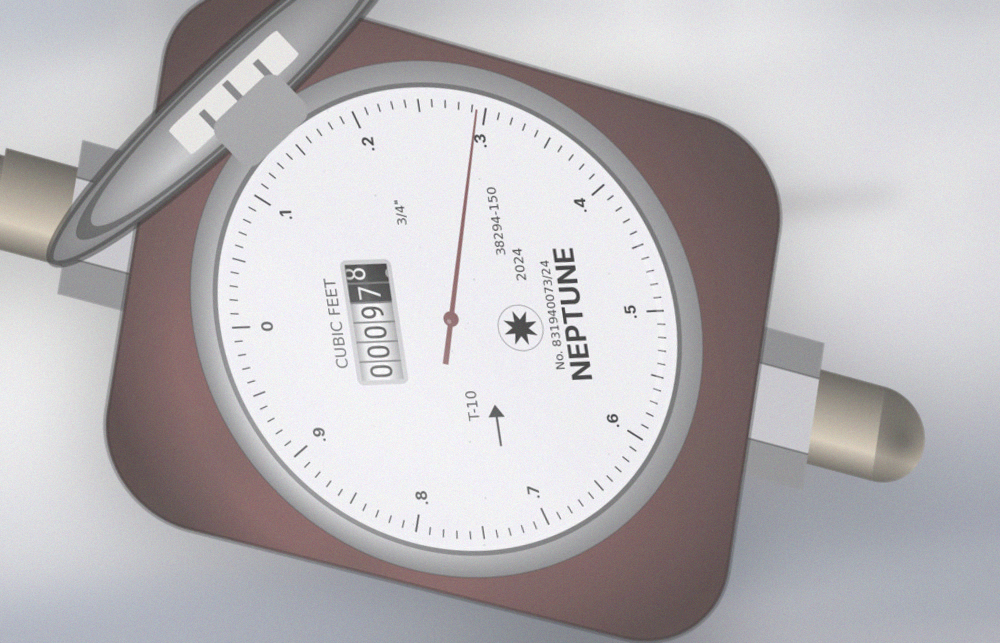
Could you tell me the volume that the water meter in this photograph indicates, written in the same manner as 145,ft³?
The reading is 978.29,ft³
